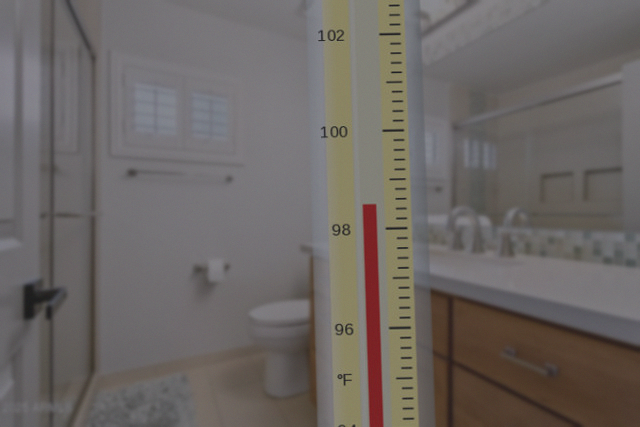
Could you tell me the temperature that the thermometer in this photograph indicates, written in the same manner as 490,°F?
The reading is 98.5,°F
